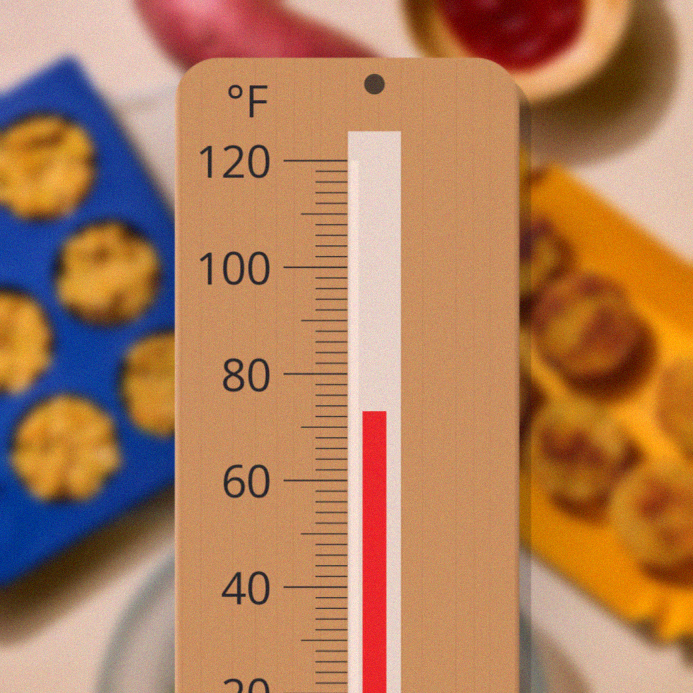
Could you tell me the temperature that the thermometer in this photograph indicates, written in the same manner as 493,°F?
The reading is 73,°F
